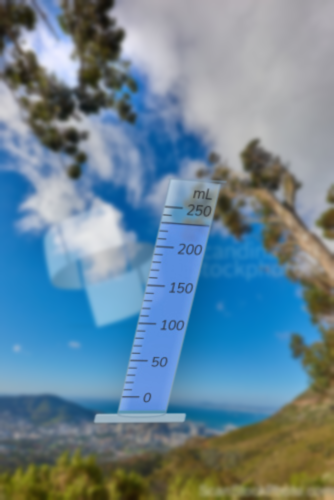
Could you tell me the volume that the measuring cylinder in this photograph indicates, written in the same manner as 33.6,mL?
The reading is 230,mL
